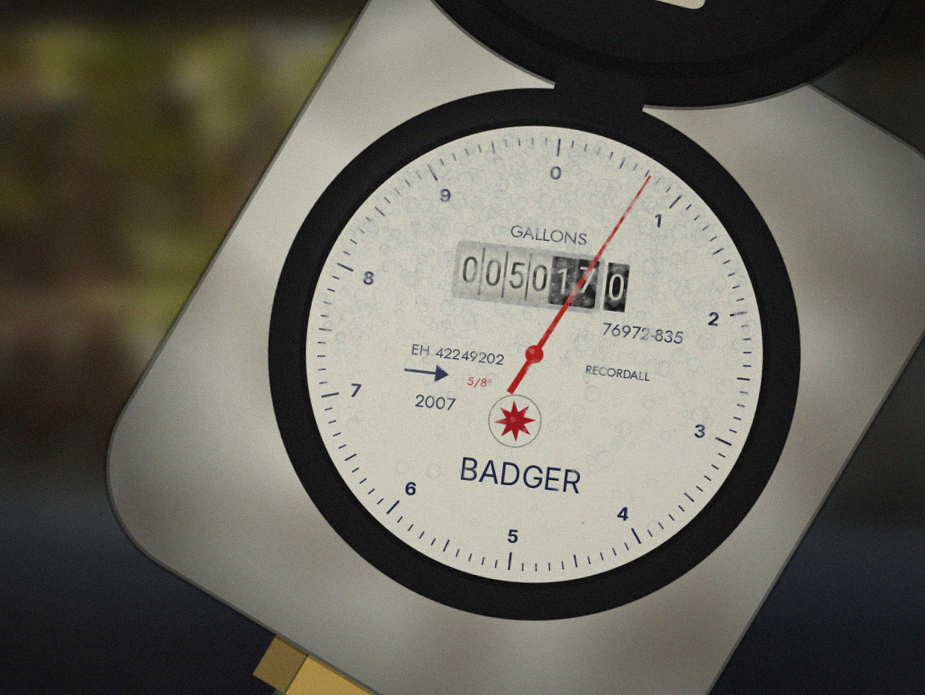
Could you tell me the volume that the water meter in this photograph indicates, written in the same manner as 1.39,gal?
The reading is 50170.7,gal
